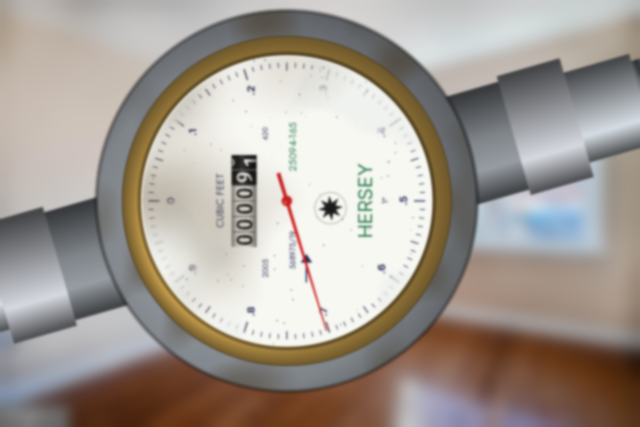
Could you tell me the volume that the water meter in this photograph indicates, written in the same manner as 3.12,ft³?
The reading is 90.70,ft³
